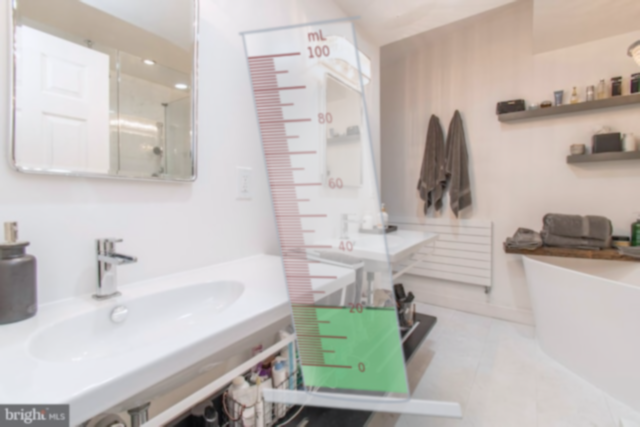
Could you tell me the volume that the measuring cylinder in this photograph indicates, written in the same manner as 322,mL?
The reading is 20,mL
